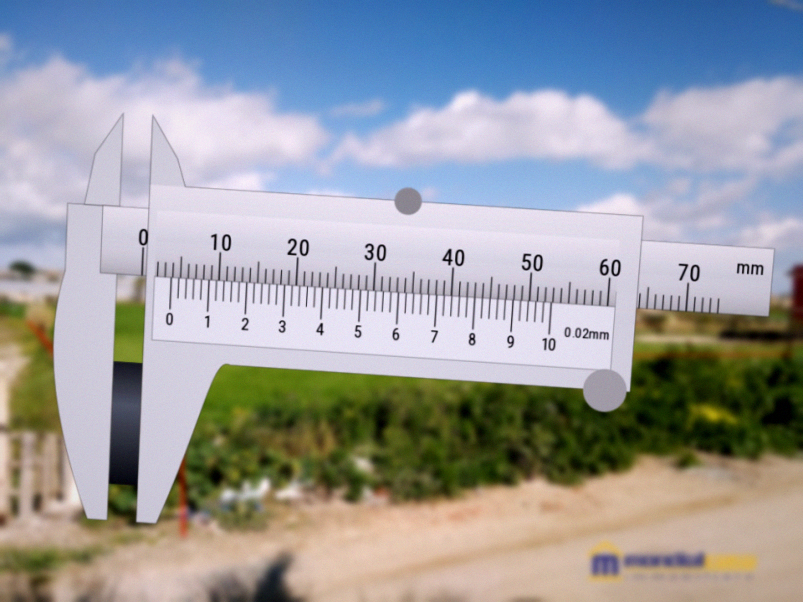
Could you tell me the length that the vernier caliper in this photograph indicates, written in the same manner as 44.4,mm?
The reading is 3.8,mm
